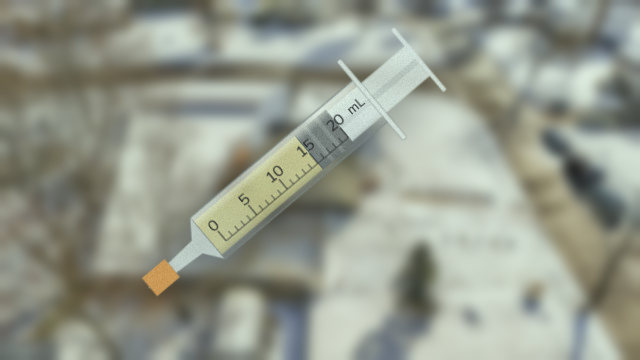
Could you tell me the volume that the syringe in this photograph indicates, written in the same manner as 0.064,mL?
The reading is 15,mL
